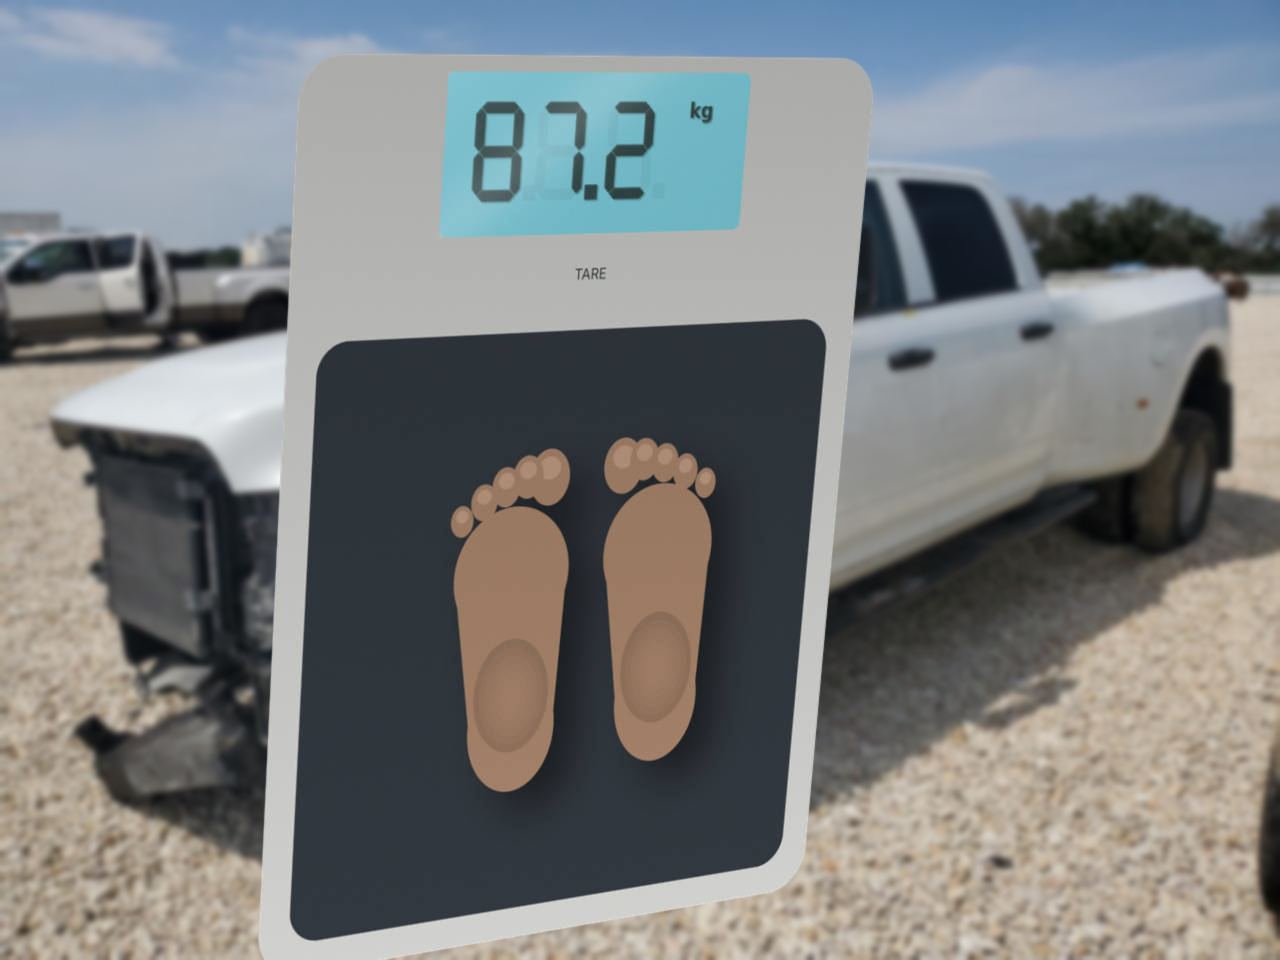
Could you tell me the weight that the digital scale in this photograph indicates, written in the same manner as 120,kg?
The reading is 87.2,kg
